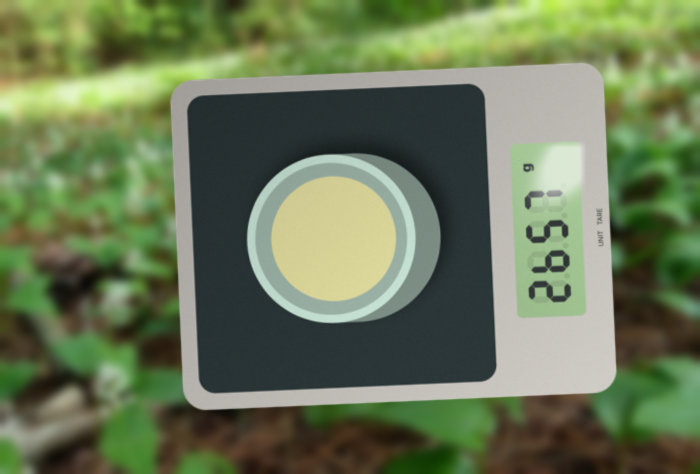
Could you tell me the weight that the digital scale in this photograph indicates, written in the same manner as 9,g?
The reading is 2657,g
